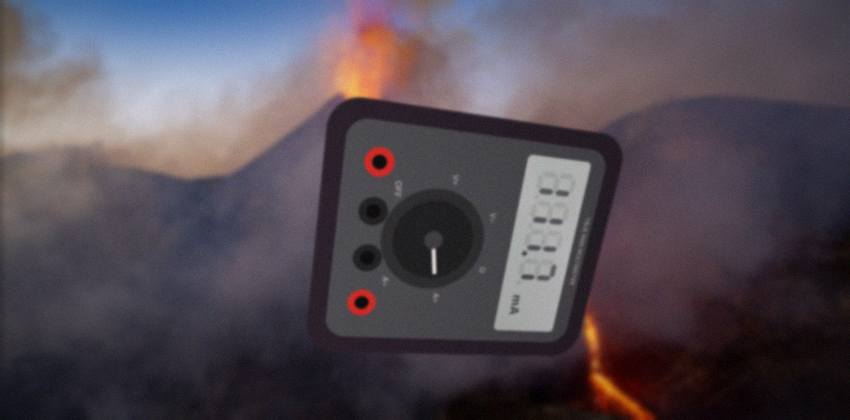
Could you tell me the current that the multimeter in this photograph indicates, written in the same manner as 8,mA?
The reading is 111.7,mA
